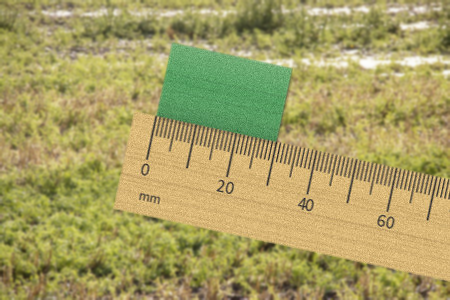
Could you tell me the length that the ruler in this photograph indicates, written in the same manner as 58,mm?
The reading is 30,mm
